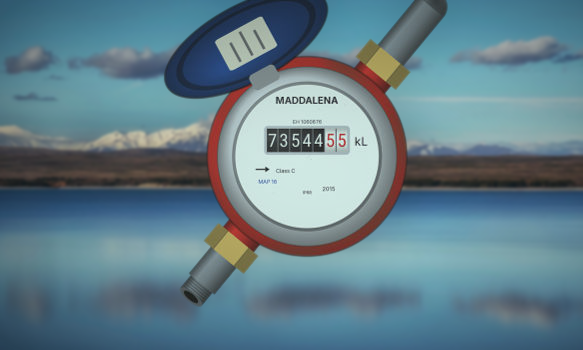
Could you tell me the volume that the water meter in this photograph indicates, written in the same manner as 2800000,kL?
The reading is 73544.55,kL
